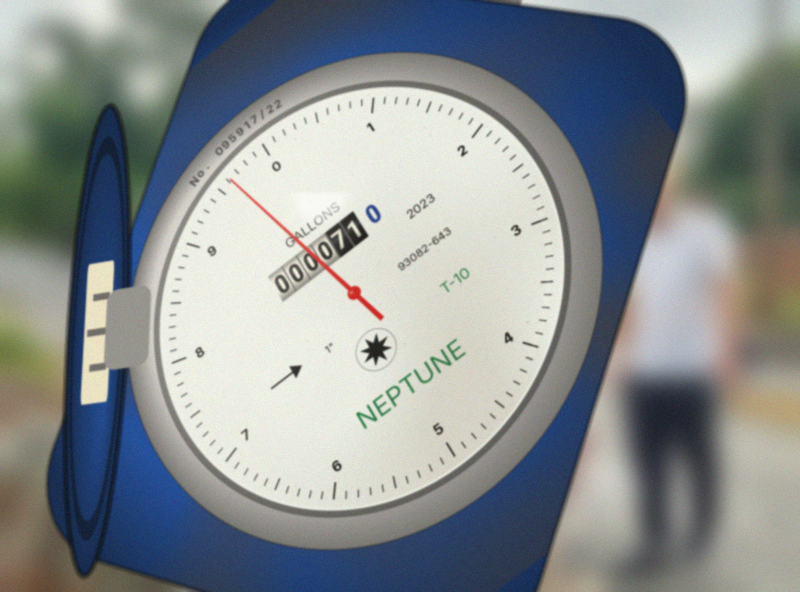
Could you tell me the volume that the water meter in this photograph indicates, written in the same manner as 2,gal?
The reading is 709.6,gal
